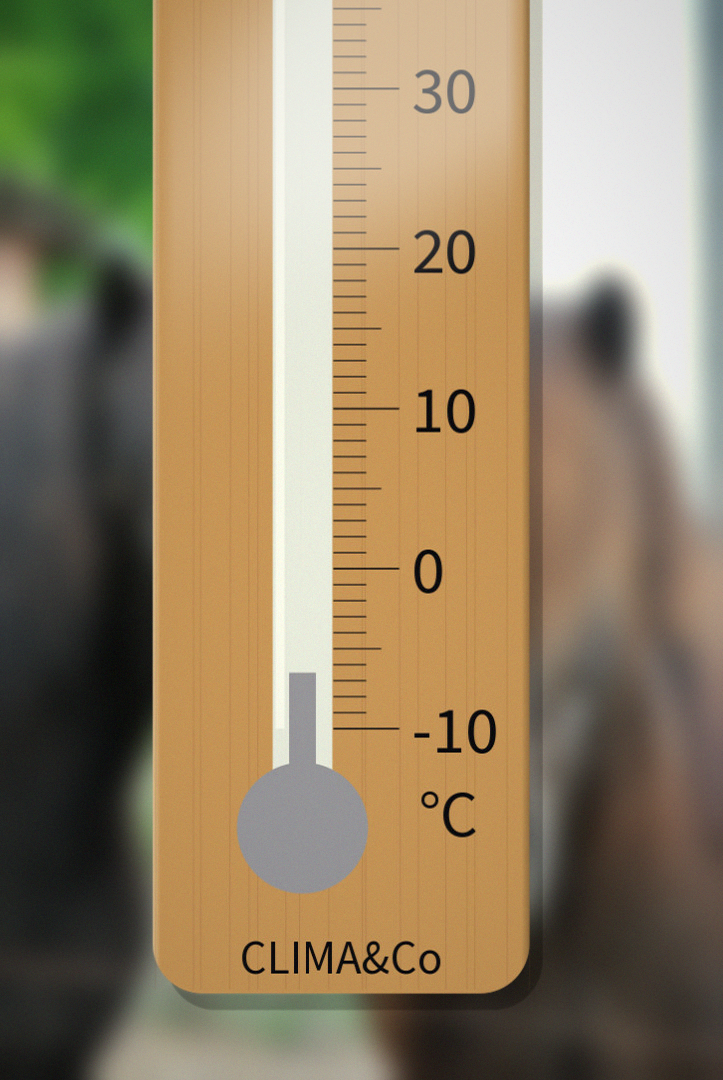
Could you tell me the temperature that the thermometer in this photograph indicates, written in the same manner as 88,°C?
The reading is -6.5,°C
